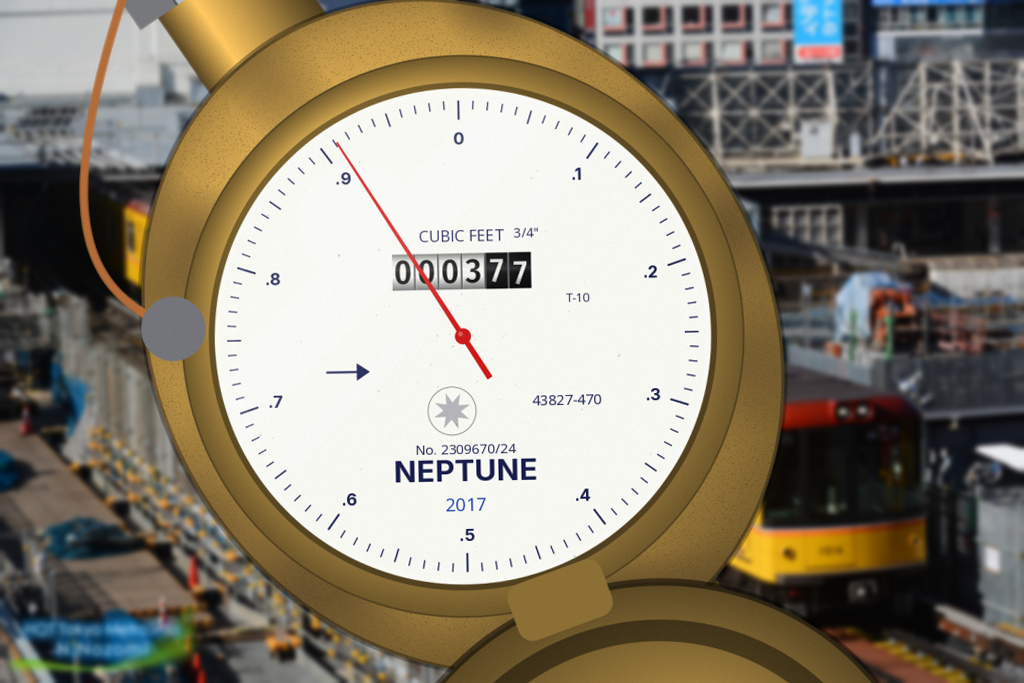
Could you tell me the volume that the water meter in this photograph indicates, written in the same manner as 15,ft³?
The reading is 376.91,ft³
